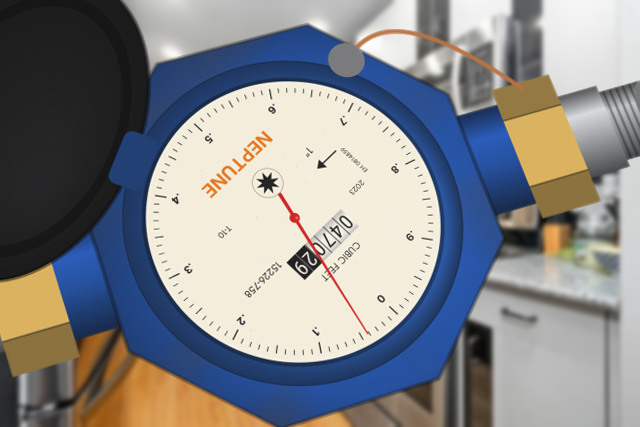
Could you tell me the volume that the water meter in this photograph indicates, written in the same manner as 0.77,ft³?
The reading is 47029.04,ft³
